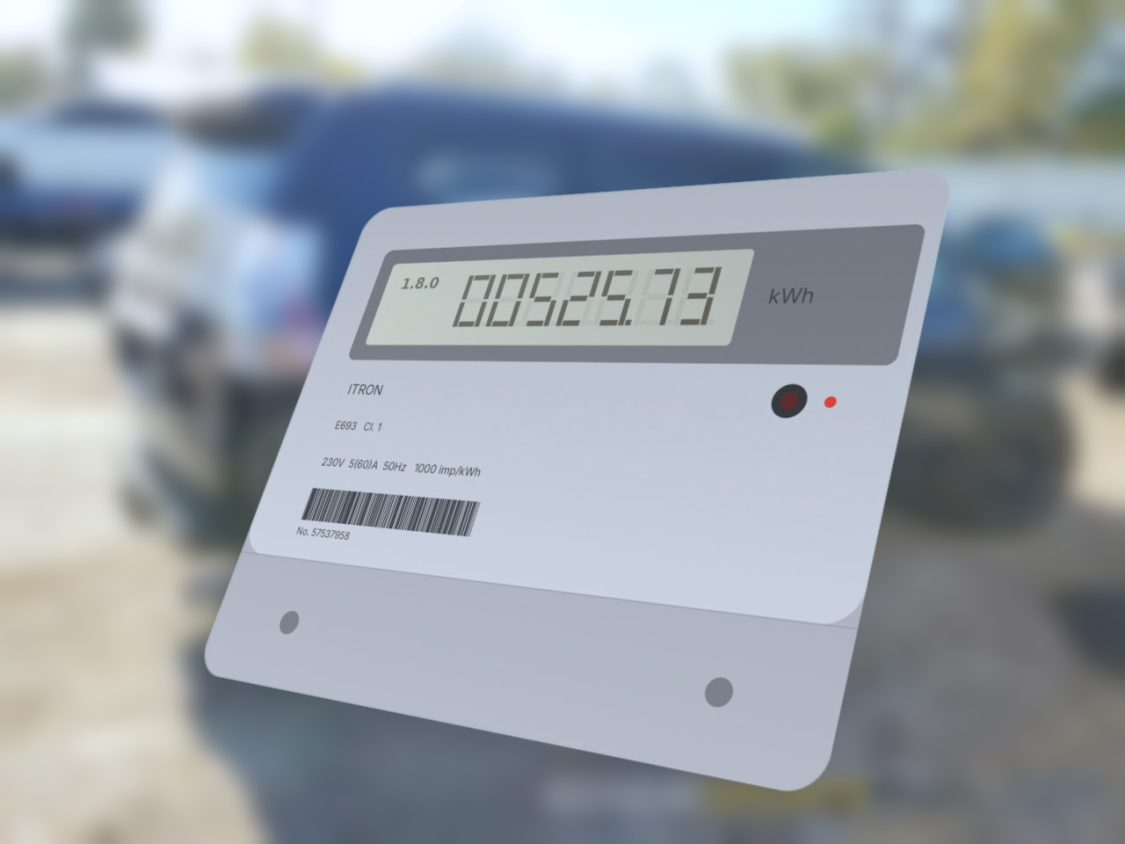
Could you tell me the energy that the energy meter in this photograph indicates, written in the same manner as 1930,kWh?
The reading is 525.73,kWh
